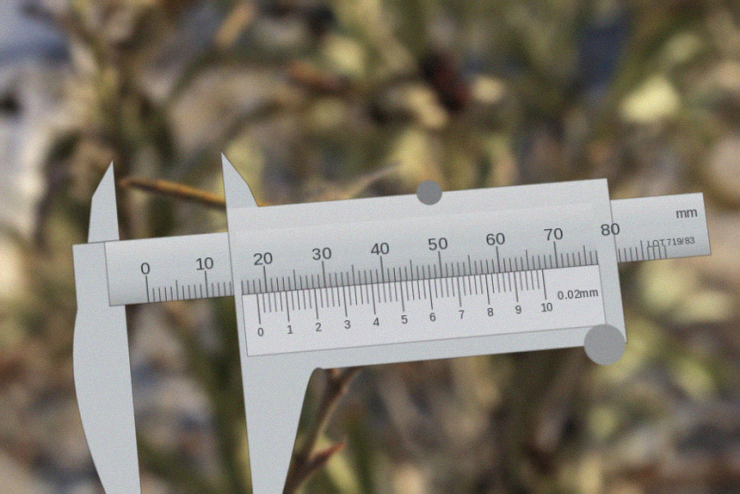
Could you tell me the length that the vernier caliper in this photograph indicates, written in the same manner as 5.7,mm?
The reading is 18.4,mm
